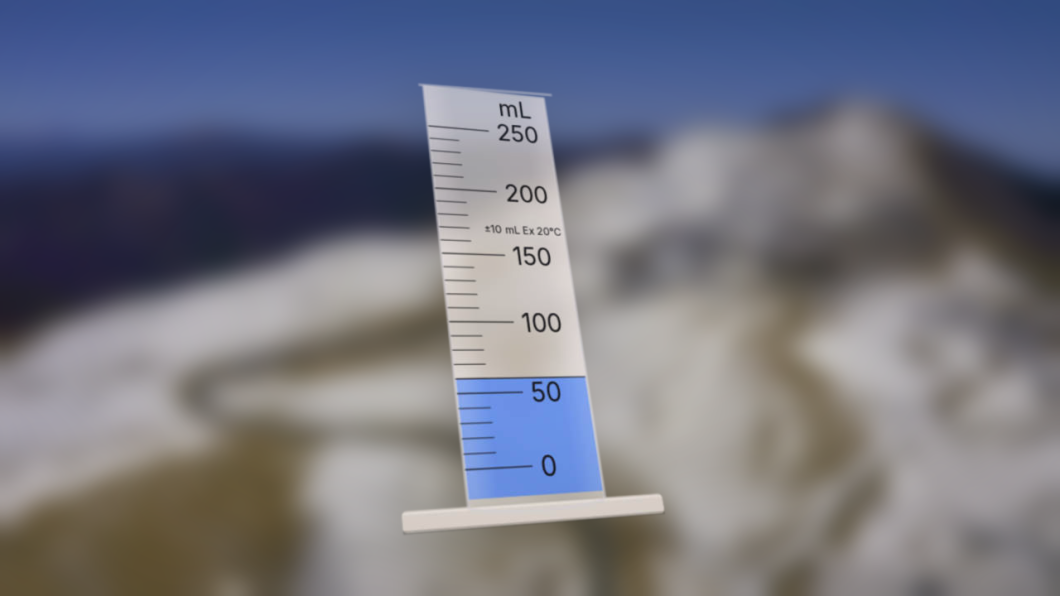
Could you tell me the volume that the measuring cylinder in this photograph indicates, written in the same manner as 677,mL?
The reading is 60,mL
